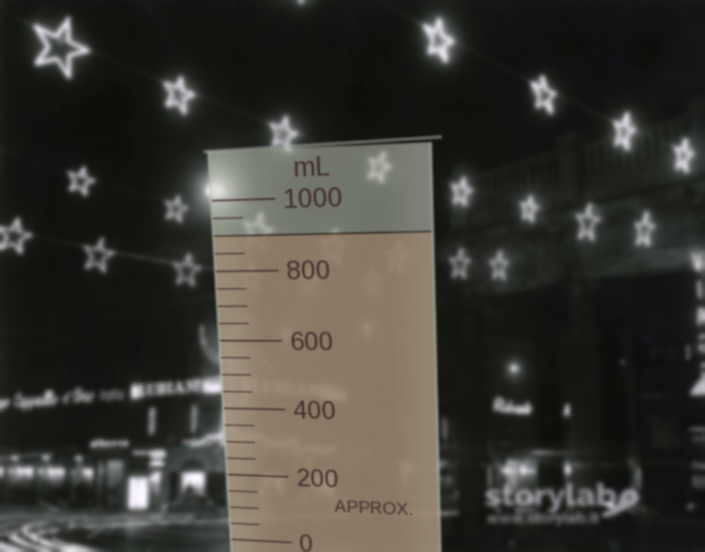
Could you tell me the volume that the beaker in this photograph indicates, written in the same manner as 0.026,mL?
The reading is 900,mL
